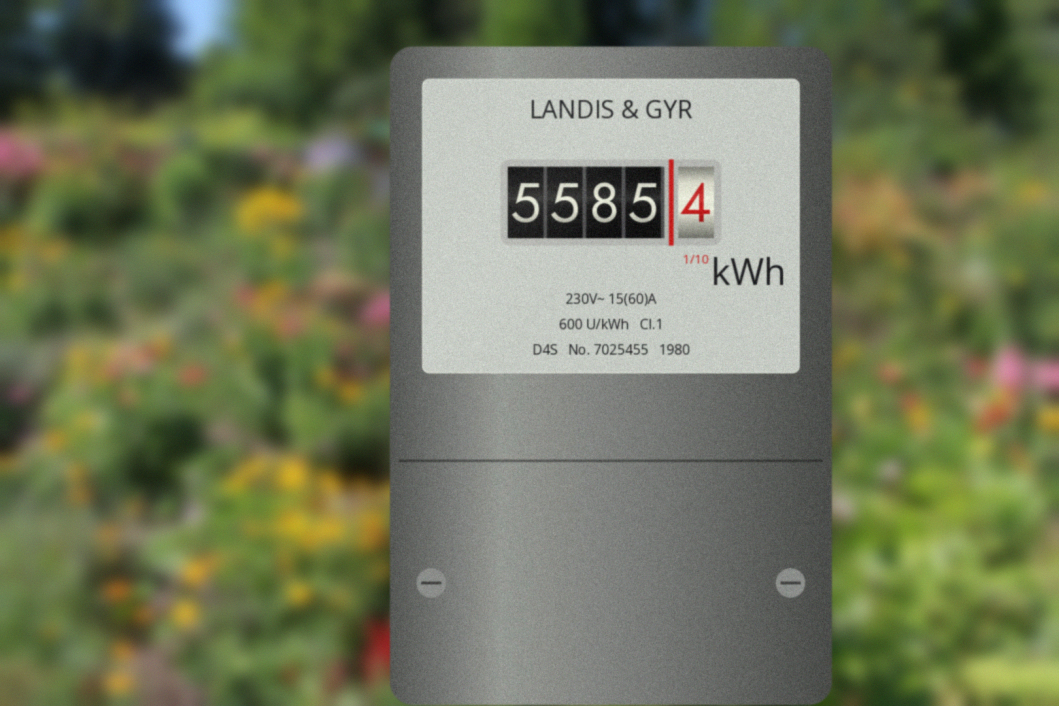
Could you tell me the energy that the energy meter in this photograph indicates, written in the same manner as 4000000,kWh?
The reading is 5585.4,kWh
